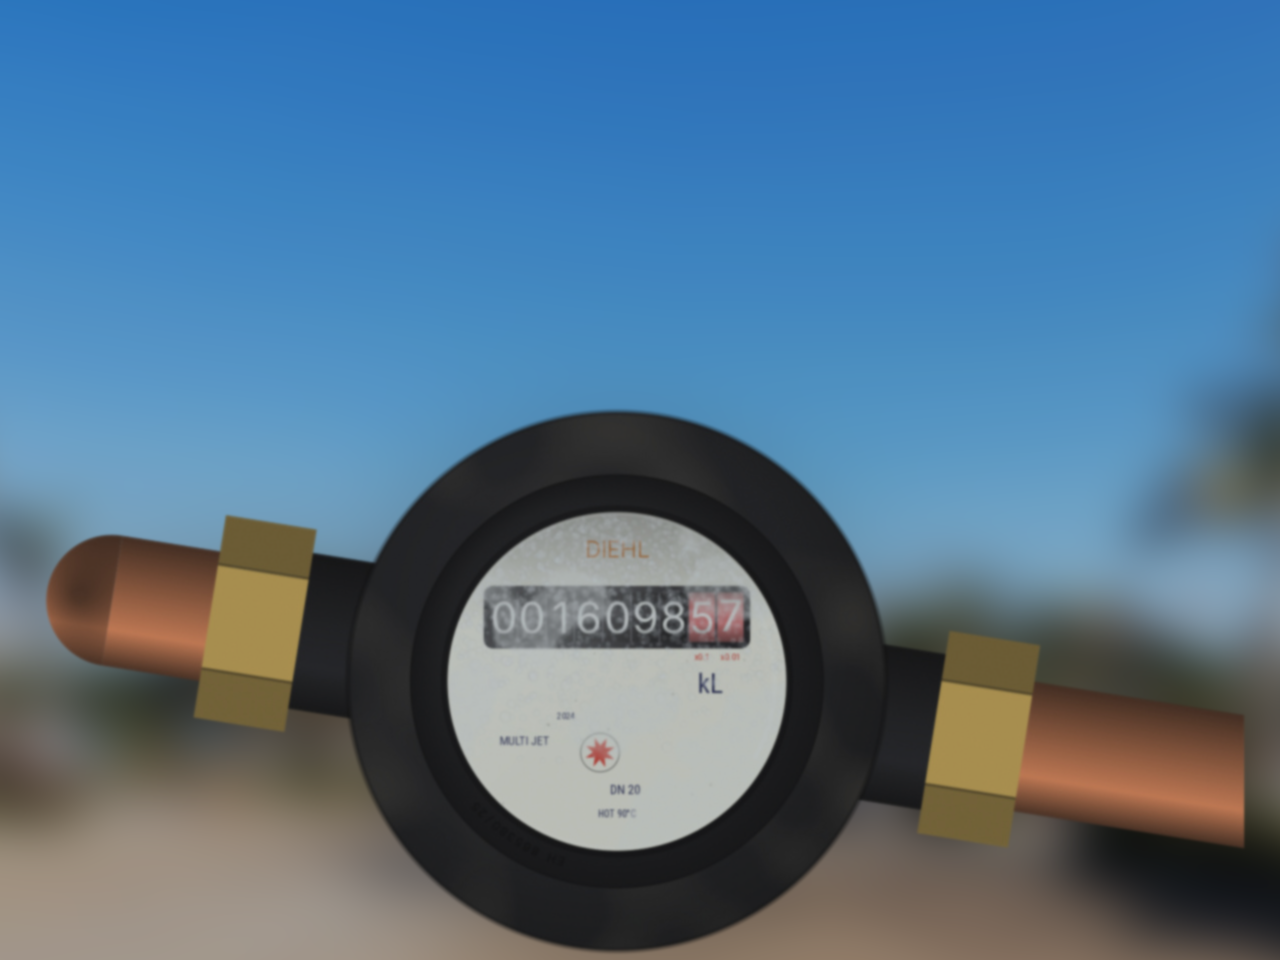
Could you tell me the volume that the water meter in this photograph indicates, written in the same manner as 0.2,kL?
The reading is 16098.57,kL
